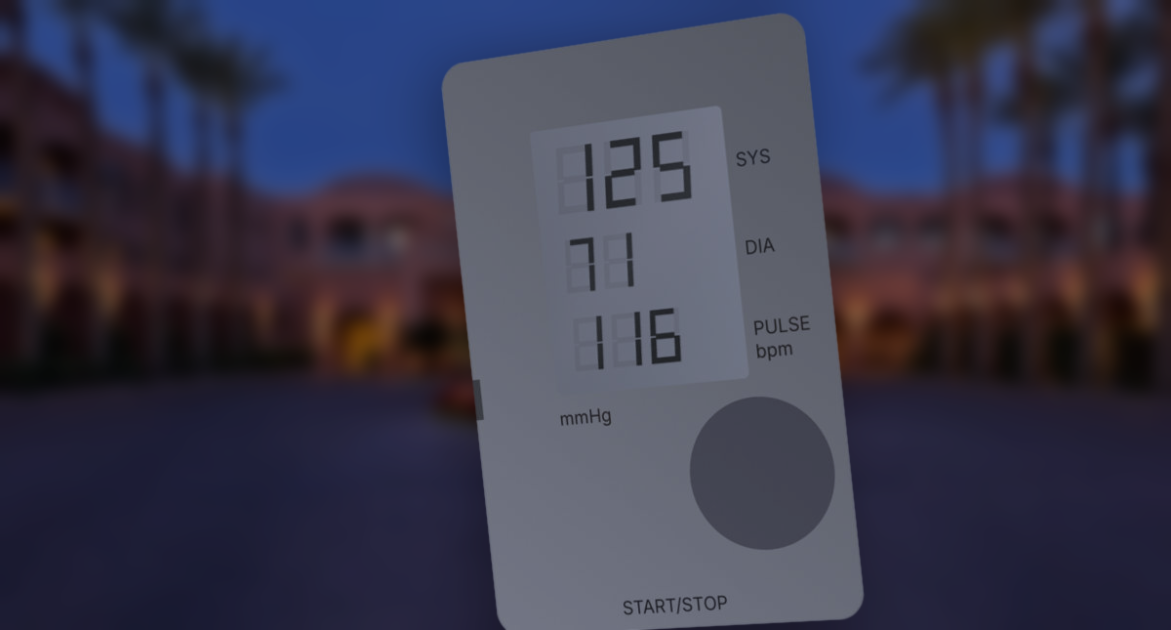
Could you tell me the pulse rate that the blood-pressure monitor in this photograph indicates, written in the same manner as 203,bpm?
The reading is 116,bpm
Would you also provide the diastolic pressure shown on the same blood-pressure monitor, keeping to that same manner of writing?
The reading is 71,mmHg
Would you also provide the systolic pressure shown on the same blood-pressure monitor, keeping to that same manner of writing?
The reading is 125,mmHg
